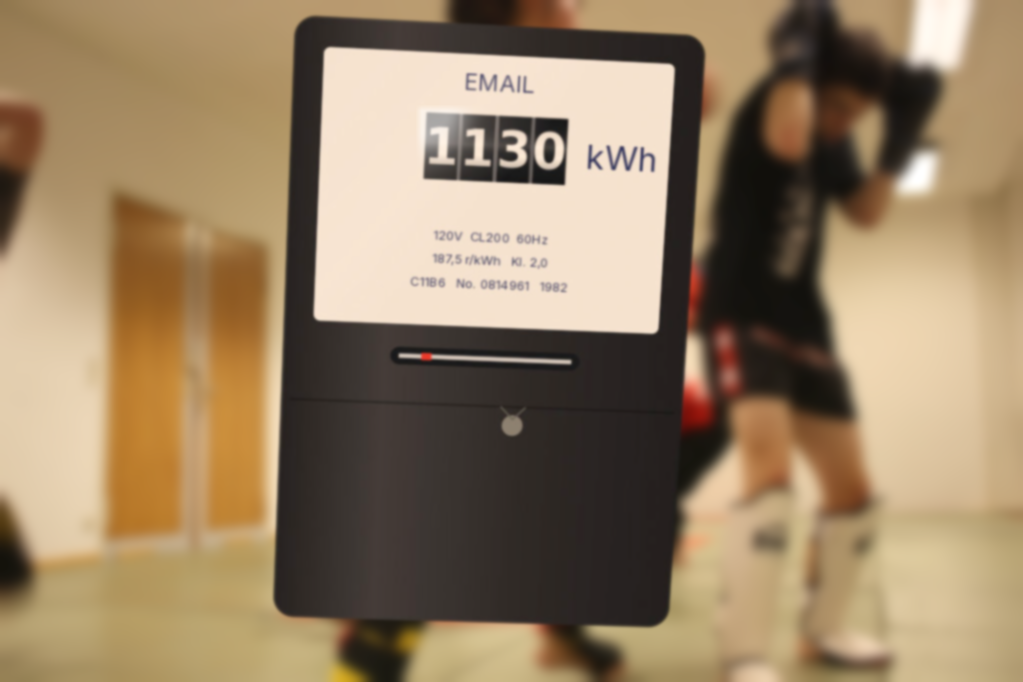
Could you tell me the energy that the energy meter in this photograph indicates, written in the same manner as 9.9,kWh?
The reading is 1130,kWh
